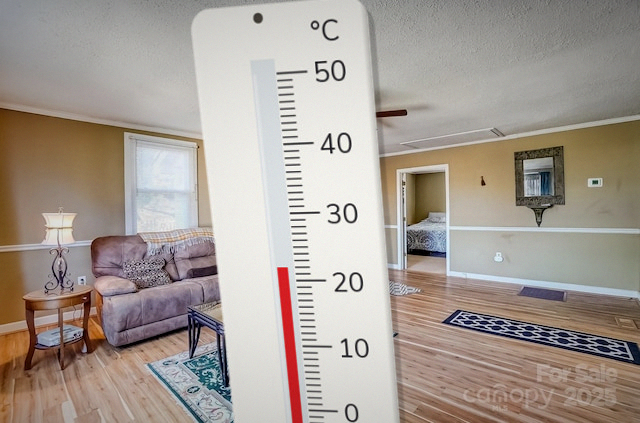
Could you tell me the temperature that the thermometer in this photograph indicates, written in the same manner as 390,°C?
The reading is 22,°C
